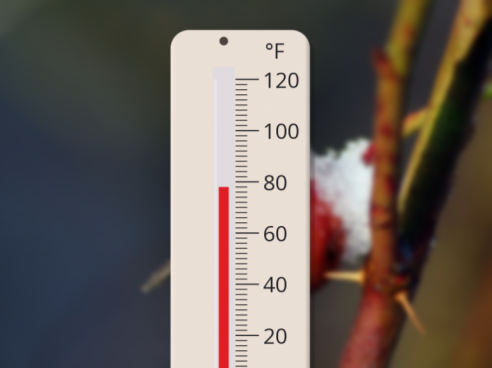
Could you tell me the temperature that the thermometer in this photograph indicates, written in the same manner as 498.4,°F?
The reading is 78,°F
